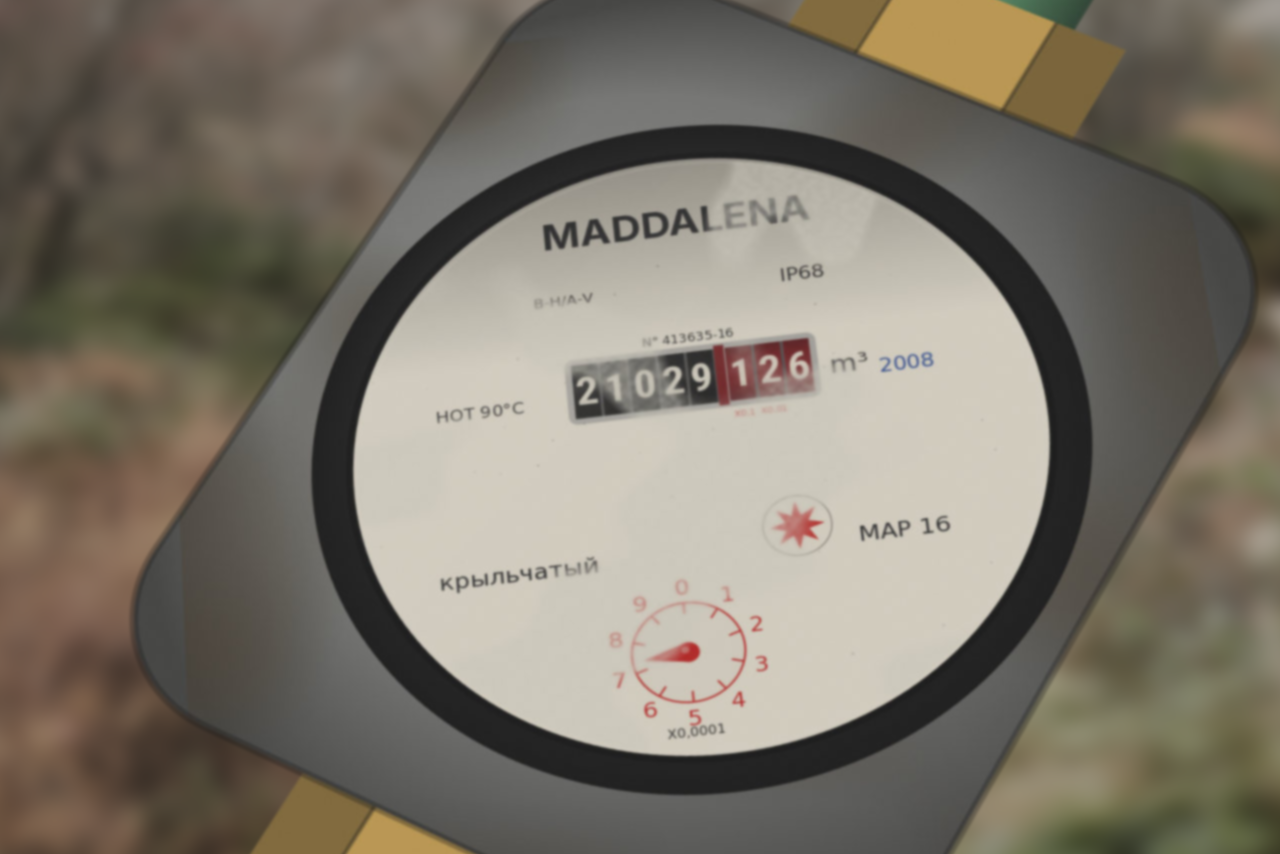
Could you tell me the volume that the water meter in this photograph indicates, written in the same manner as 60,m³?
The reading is 21029.1267,m³
